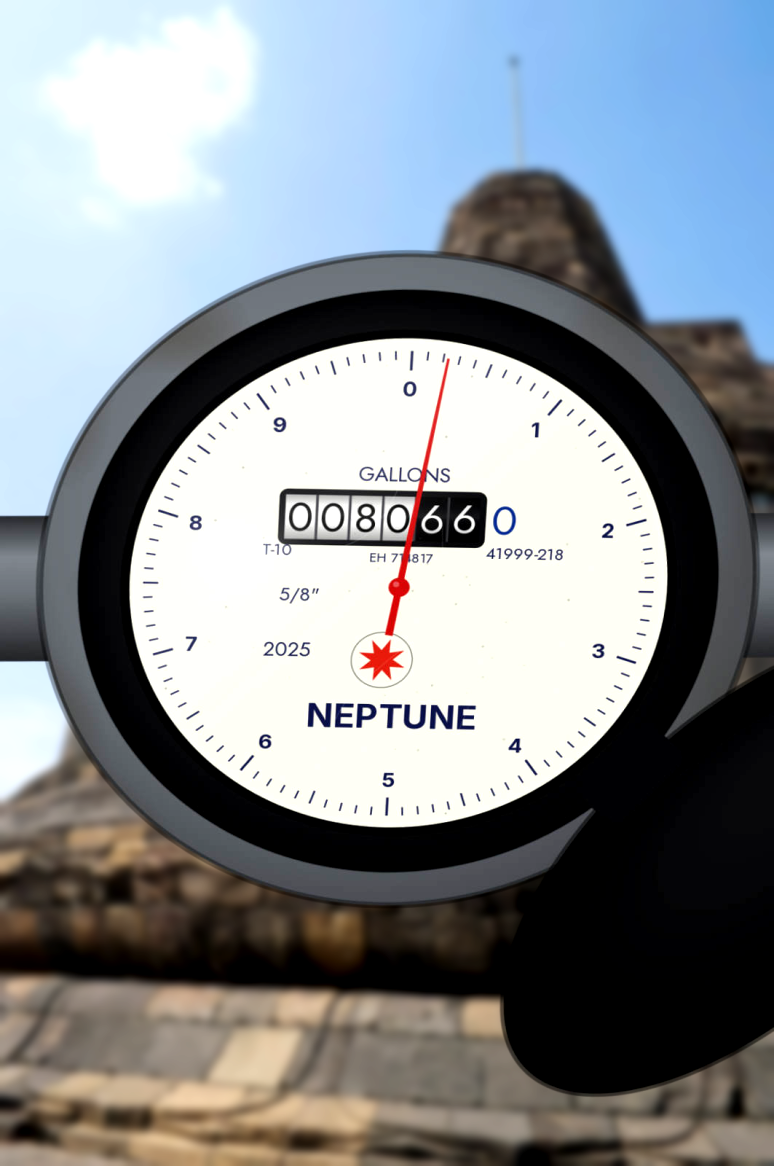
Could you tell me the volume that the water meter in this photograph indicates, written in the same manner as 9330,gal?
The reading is 80660.2,gal
